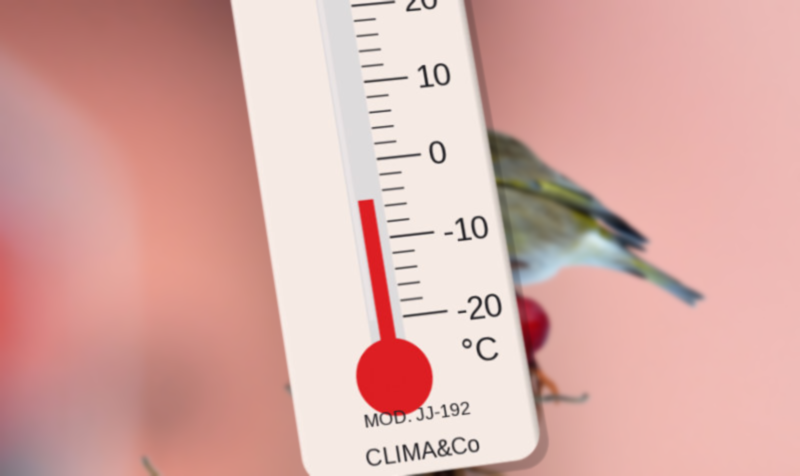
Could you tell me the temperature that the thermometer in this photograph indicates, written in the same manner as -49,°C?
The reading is -5,°C
